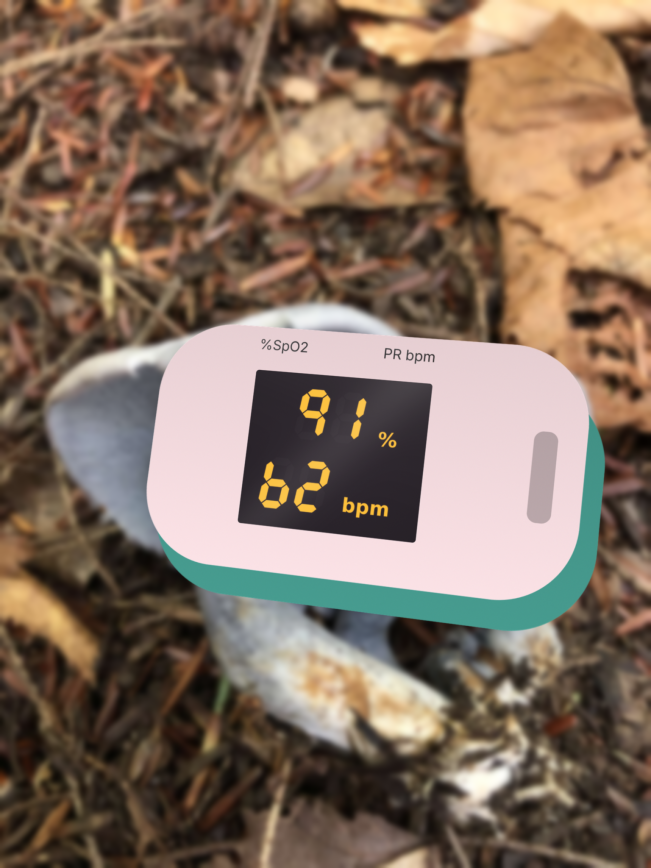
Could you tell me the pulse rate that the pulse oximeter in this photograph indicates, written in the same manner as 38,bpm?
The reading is 62,bpm
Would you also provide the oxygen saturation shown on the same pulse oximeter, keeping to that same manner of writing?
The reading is 91,%
